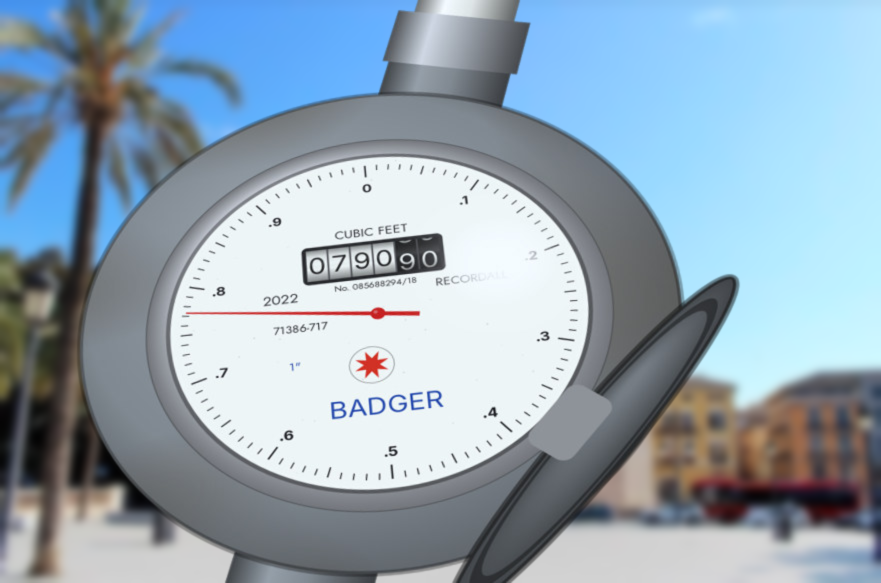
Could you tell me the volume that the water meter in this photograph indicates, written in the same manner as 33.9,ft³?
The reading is 79089.77,ft³
